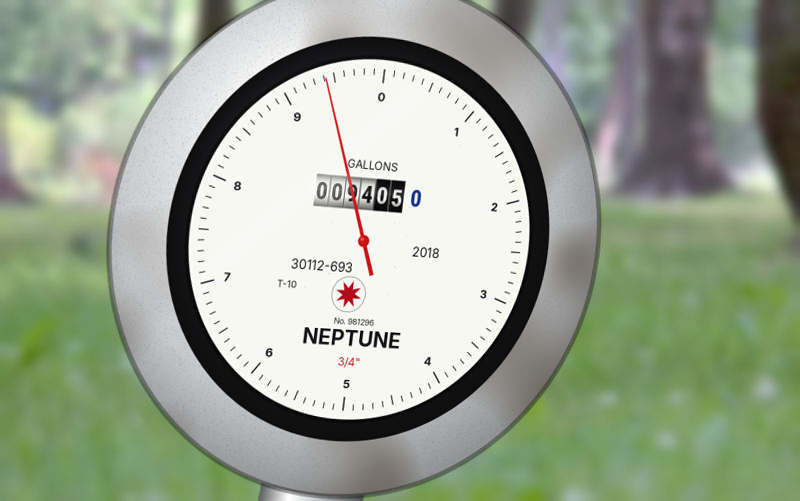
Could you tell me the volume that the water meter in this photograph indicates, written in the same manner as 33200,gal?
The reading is 94049.4,gal
